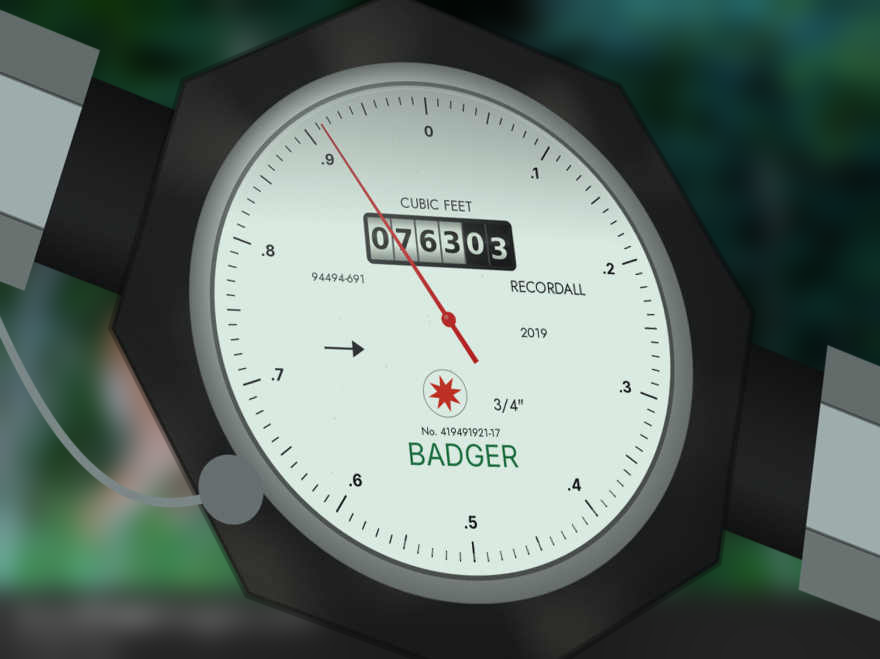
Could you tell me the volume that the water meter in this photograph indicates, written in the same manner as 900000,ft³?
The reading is 76302.91,ft³
